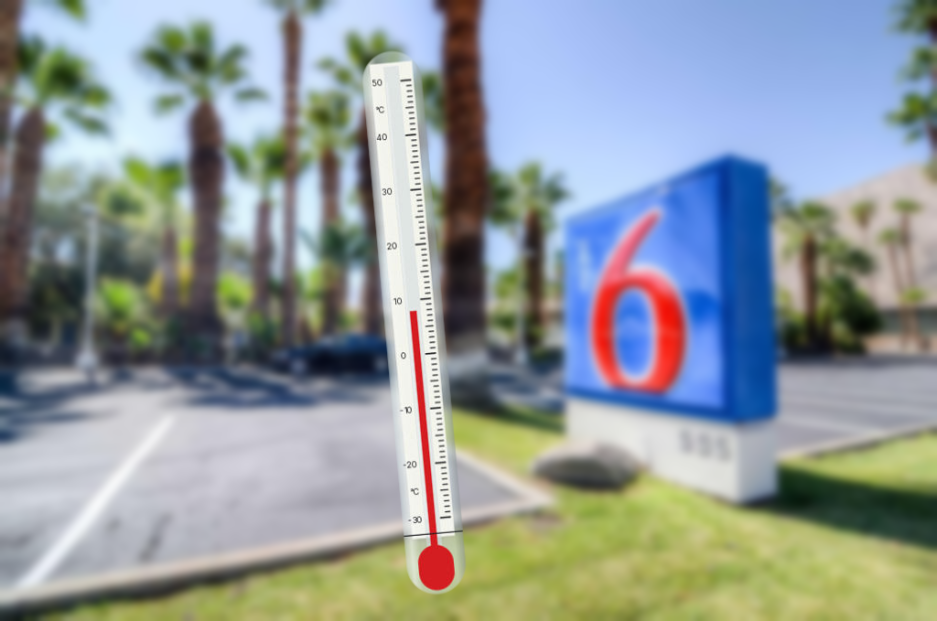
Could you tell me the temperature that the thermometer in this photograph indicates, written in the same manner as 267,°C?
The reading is 8,°C
